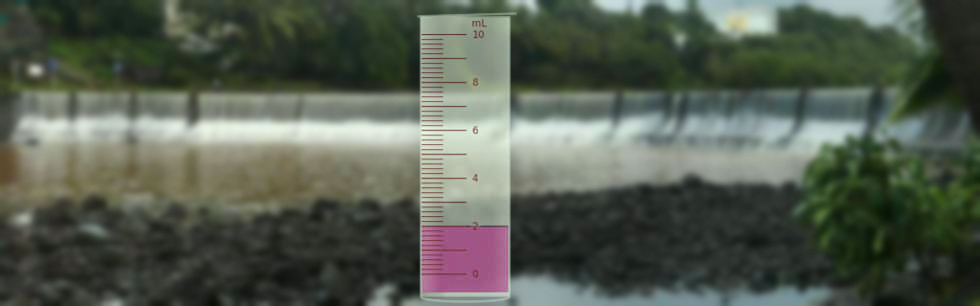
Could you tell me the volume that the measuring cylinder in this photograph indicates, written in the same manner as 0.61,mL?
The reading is 2,mL
